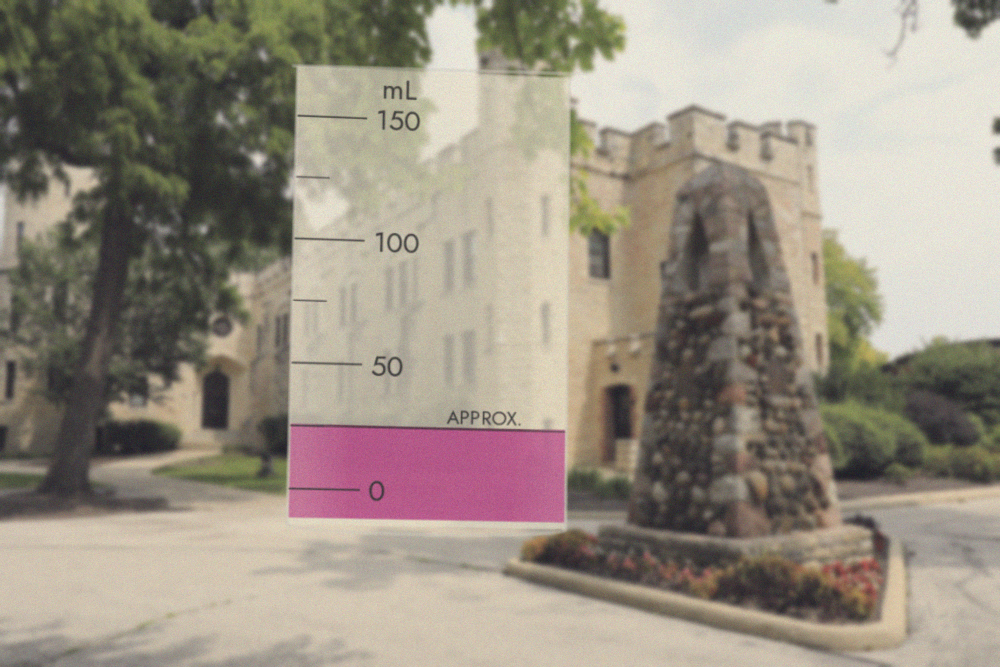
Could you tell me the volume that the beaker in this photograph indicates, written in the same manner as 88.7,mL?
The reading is 25,mL
